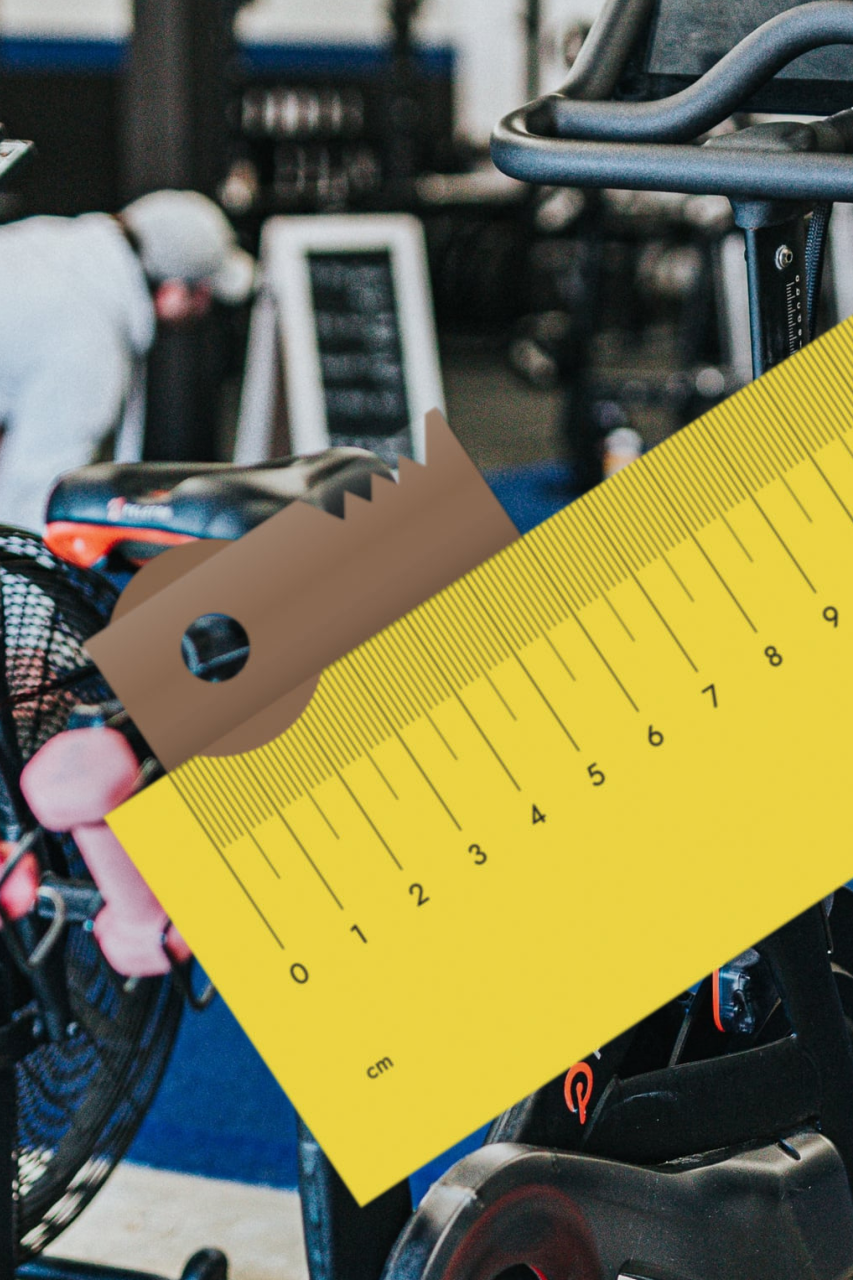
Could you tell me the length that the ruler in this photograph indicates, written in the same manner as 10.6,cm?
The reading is 6,cm
